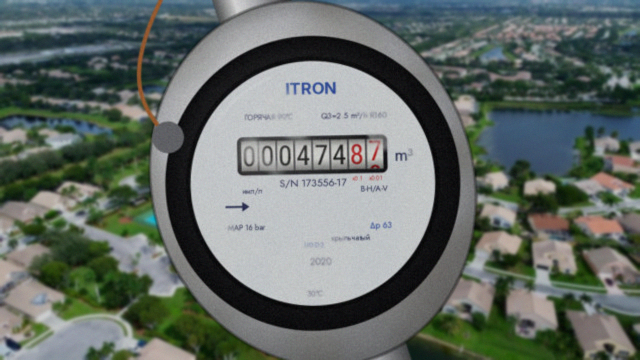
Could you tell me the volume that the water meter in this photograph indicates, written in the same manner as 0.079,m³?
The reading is 474.87,m³
